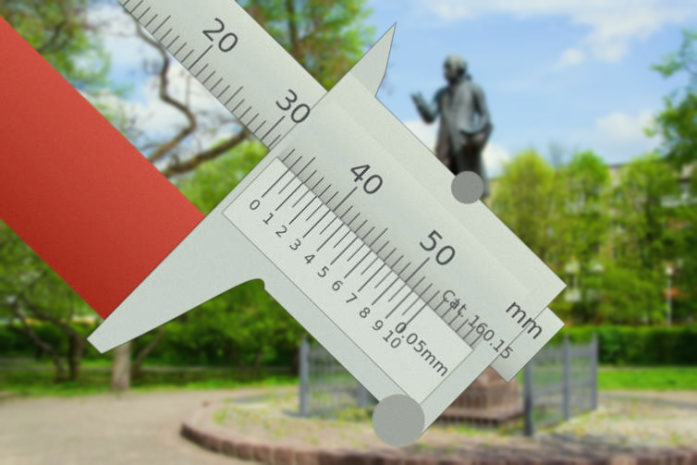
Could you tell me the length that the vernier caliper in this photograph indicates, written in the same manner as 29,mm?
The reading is 34.0,mm
